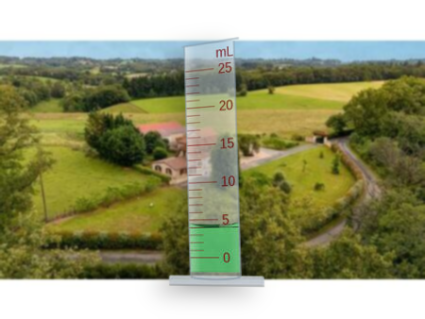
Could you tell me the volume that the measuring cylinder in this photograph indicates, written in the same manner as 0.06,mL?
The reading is 4,mL
